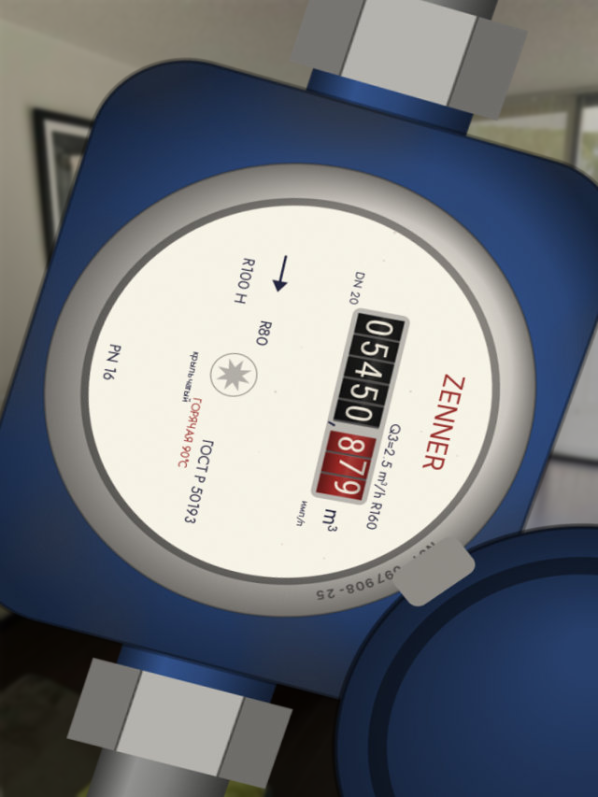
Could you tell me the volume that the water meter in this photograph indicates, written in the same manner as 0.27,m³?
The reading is 5450.879,m³
